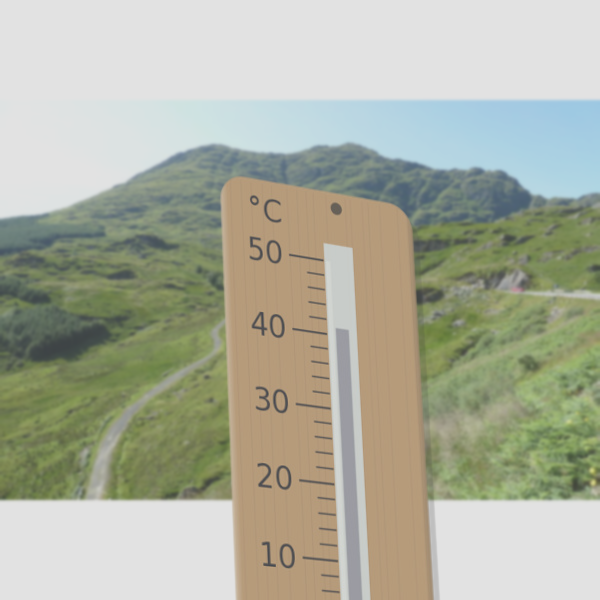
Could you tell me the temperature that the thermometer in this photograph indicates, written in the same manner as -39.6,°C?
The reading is 41,°C
